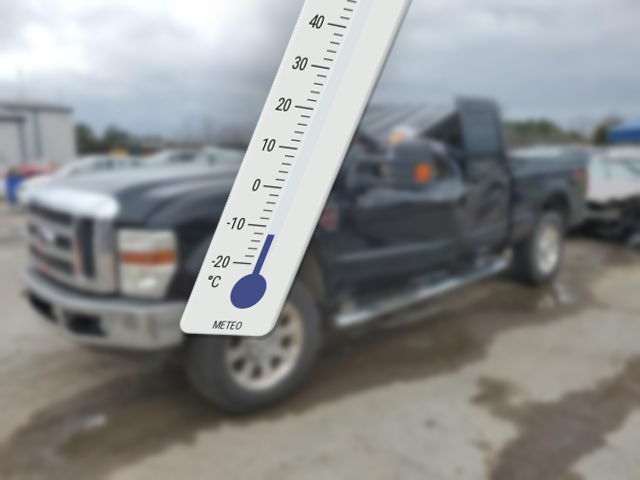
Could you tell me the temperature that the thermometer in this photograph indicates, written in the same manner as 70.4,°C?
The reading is -12,°C
